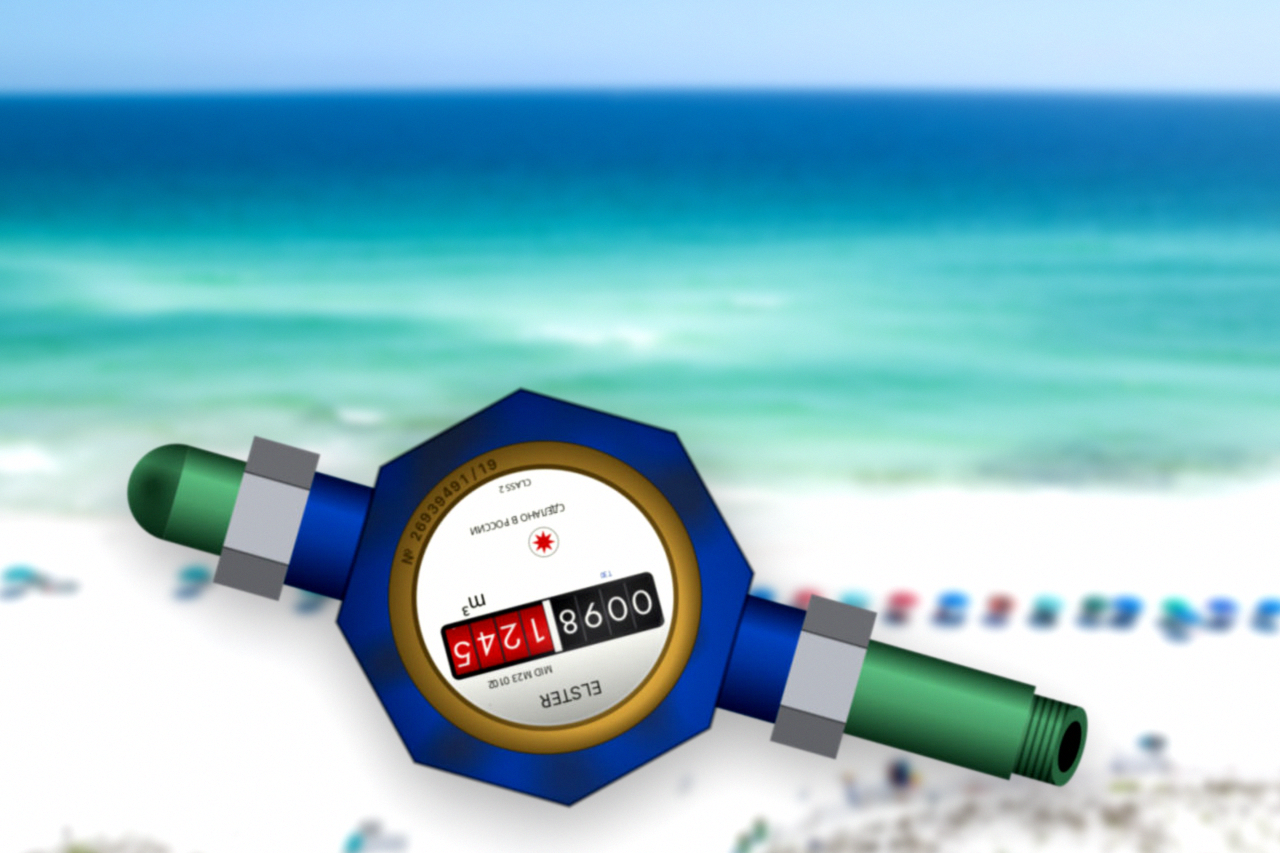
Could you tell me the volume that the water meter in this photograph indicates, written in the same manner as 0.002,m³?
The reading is 98.1245,m³
